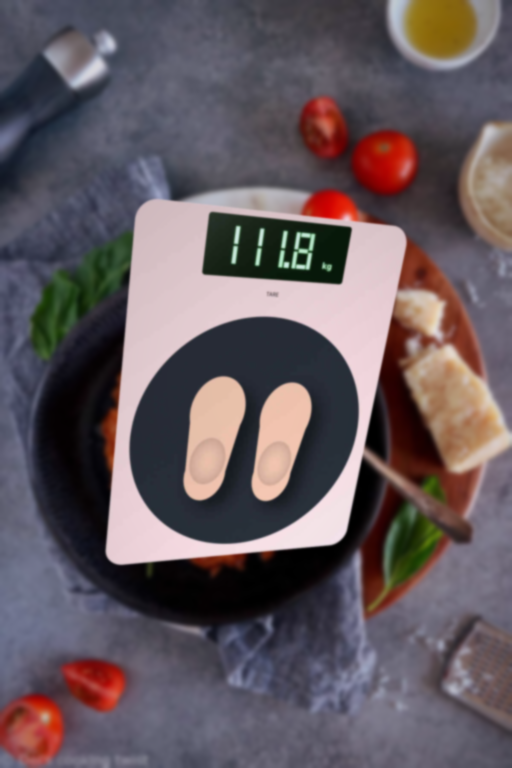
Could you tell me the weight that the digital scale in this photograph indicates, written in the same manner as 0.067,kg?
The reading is 111.8,kg
